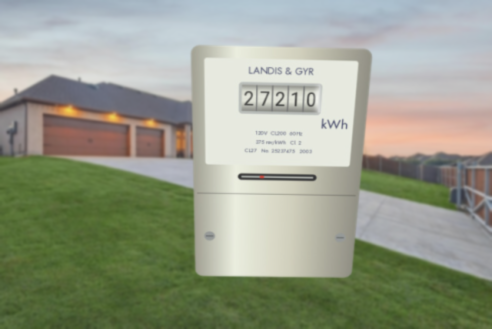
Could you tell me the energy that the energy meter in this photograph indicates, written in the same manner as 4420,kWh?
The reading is 27210,kWh
